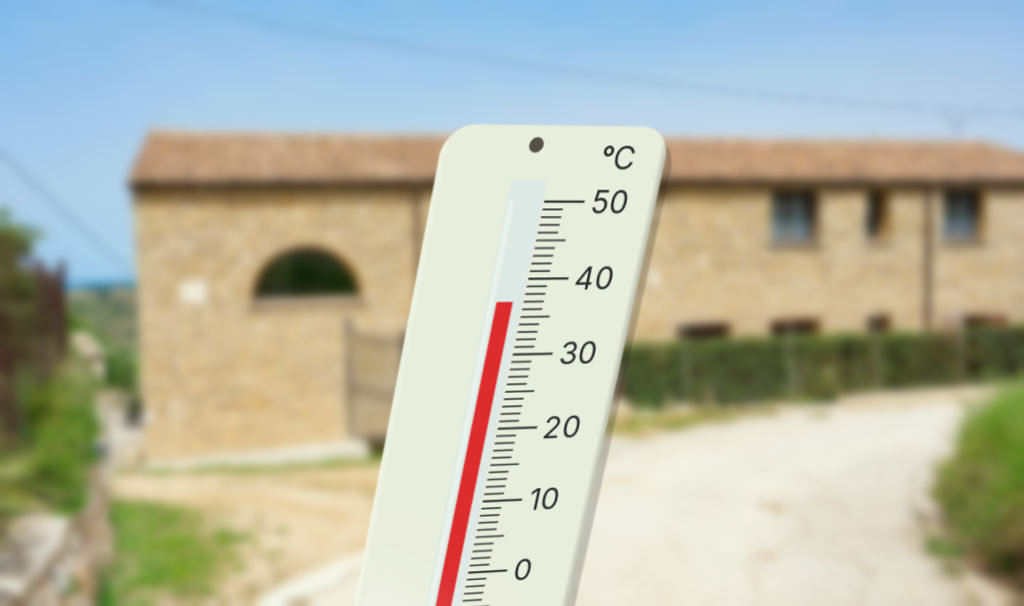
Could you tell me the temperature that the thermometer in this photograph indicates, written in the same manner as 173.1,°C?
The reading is 37,°C
